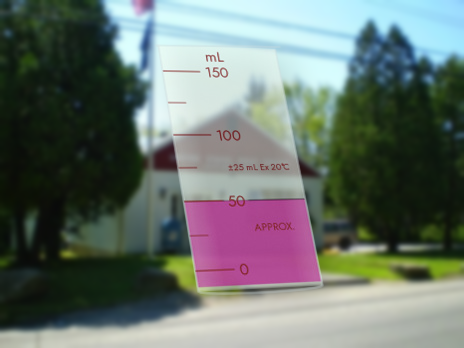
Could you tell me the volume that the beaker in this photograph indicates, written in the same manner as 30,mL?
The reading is 50,mL
